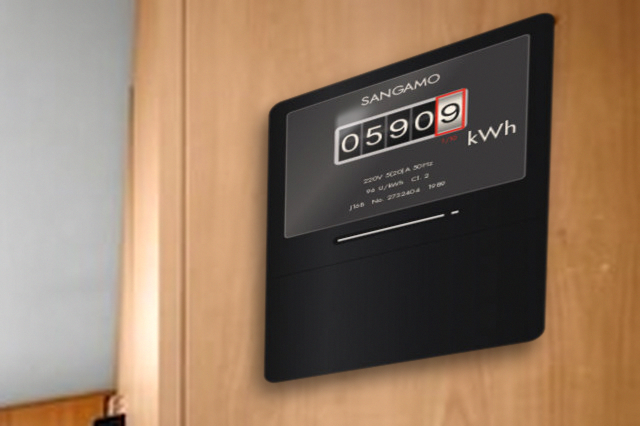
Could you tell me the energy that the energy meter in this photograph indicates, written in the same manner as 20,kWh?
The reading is 590.9,kWh
